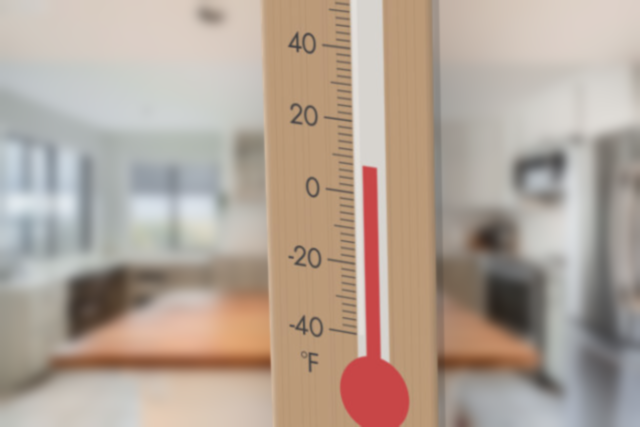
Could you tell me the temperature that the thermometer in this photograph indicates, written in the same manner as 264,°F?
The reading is 8,°F
